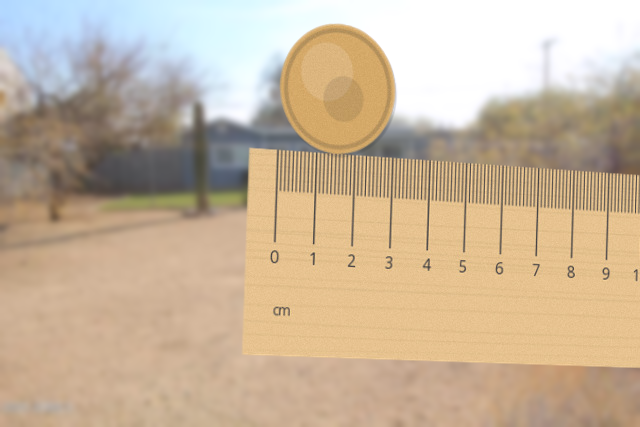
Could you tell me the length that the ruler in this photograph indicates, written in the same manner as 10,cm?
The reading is 3,cm
